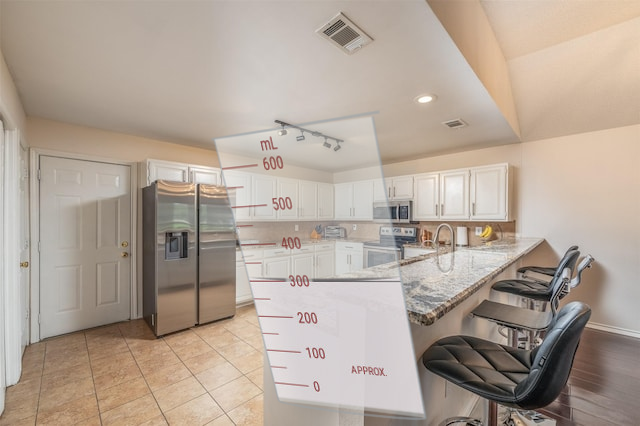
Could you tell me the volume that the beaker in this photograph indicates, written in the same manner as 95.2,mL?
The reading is 300,mL
